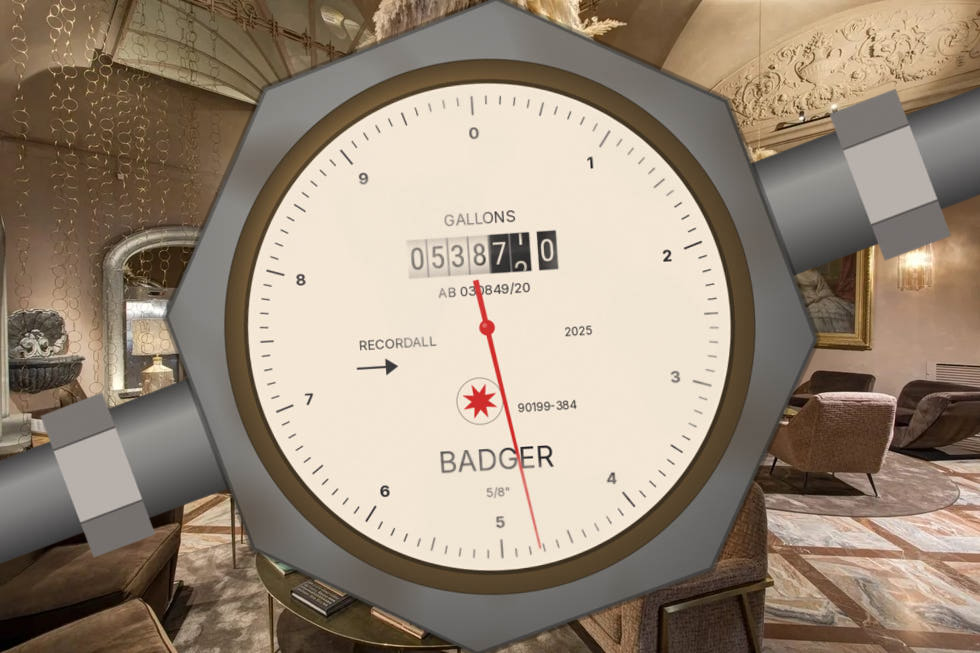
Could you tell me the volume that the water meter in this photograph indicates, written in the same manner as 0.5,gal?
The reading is 538714.7,gal
